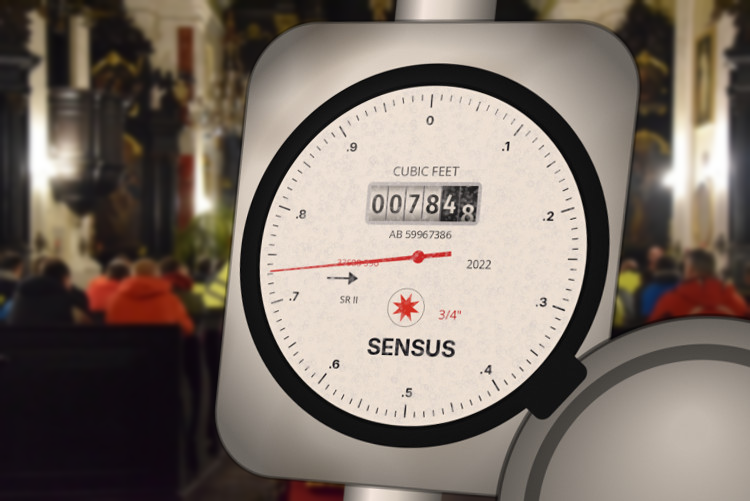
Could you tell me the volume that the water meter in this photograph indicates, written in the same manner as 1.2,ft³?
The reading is 7847.73,ft³
